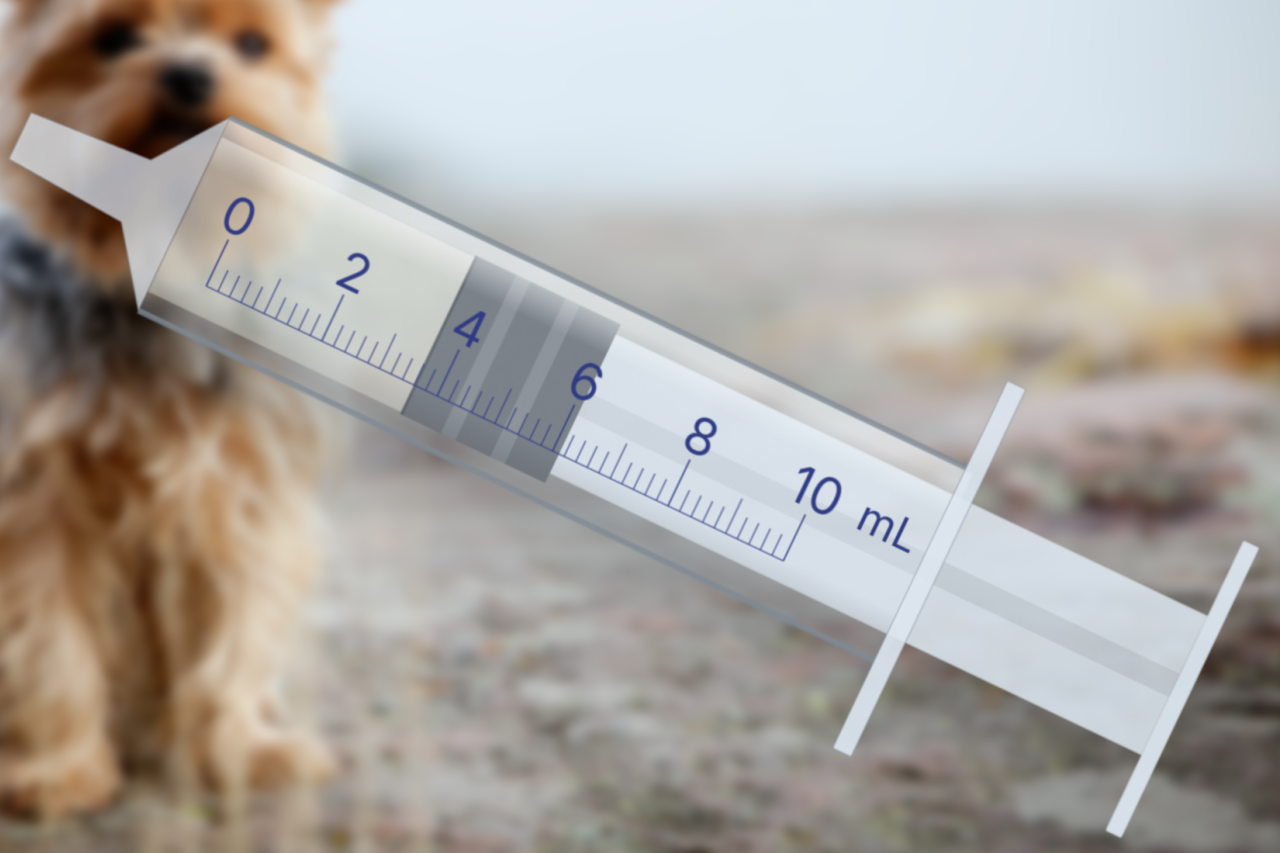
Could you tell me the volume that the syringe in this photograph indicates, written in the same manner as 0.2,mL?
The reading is 3.6,mL
